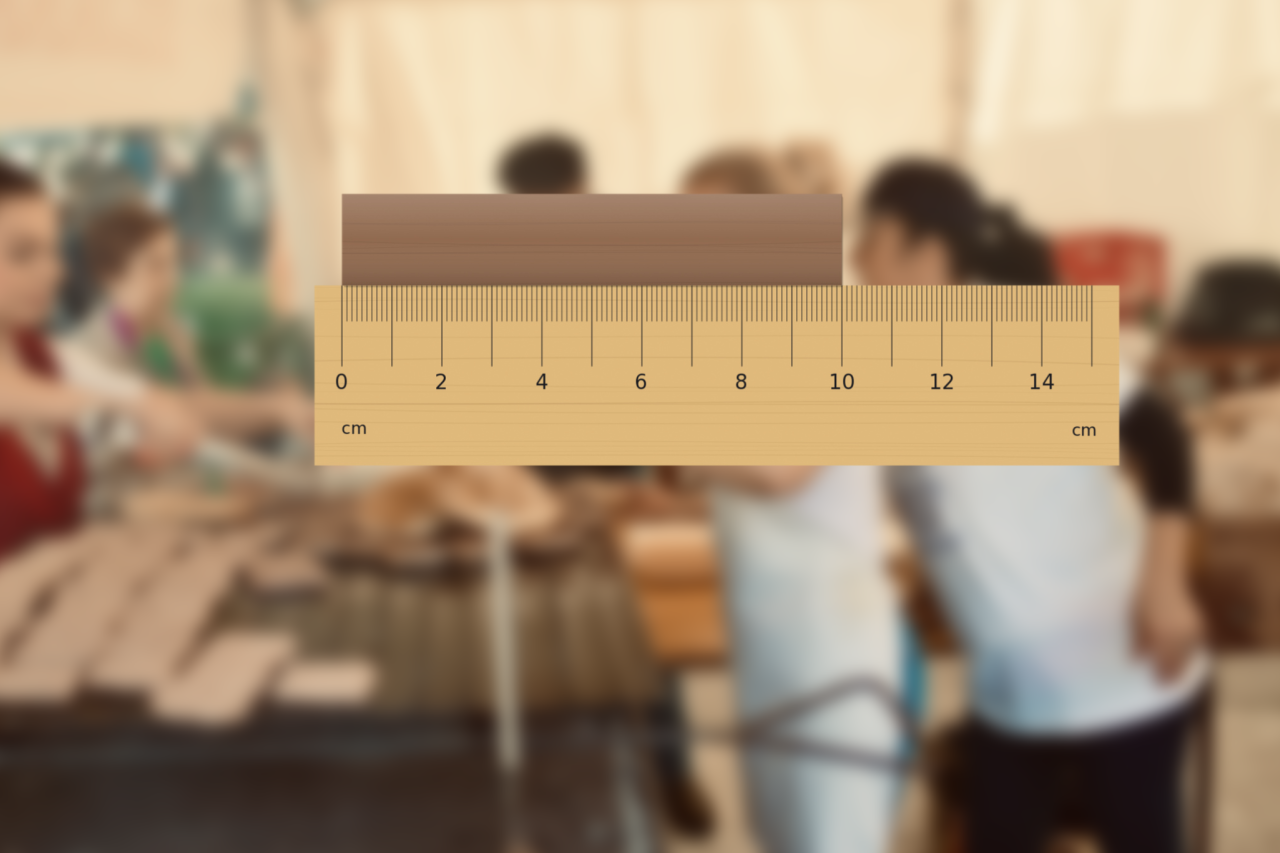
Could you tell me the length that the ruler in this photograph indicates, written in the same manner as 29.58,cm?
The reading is 10,cm
